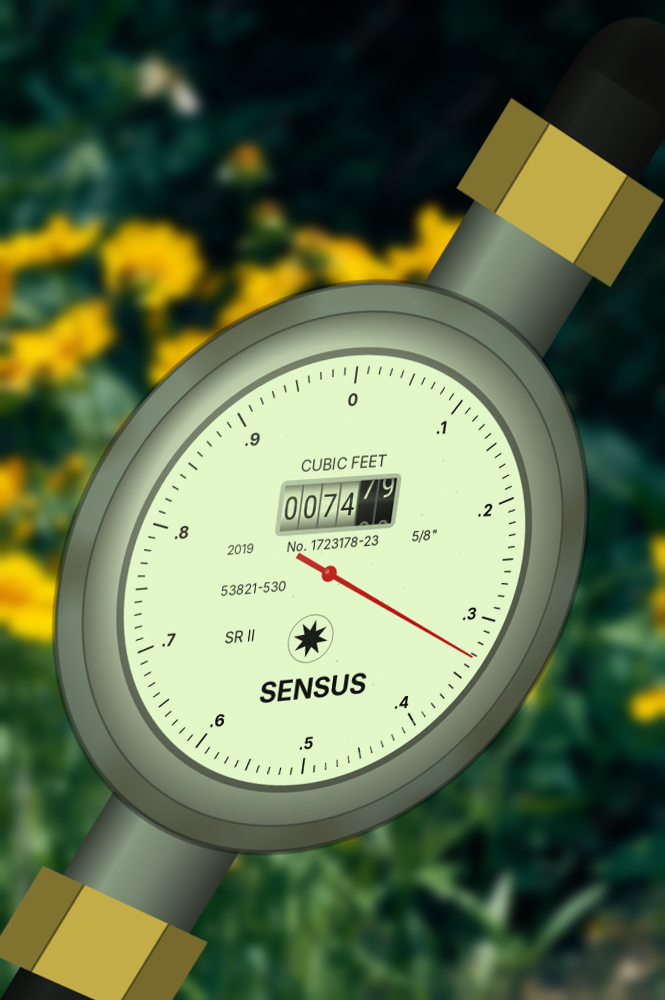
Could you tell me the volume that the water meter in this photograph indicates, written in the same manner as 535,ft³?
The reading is 7479.33,ft³
